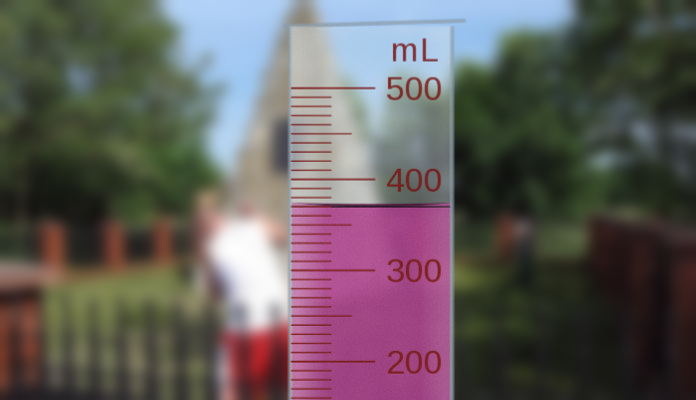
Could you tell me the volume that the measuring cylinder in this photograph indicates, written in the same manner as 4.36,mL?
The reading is 370,mL
